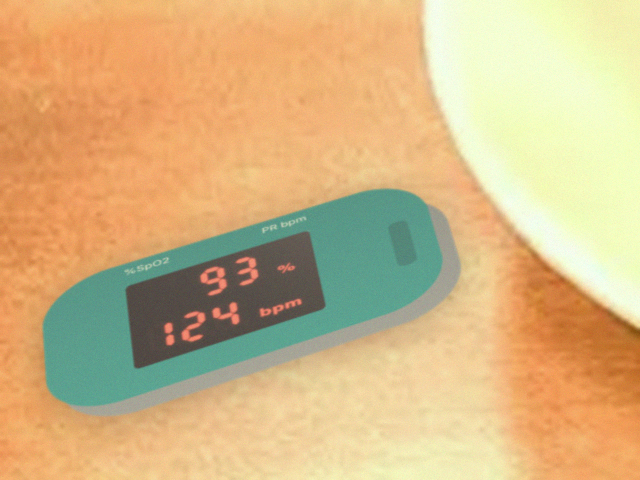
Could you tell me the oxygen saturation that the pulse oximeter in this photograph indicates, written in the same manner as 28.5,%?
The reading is 93,%
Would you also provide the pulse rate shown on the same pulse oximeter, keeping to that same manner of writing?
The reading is 124,bpm
